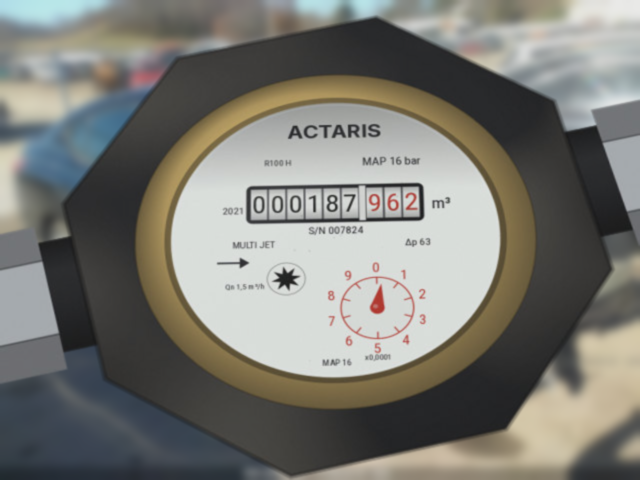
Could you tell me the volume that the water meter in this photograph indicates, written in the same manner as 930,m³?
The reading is 187.9620,m³
